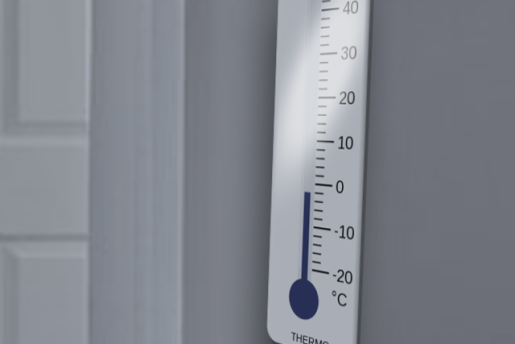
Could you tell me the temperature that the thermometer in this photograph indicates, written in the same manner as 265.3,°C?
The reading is -2,°C
